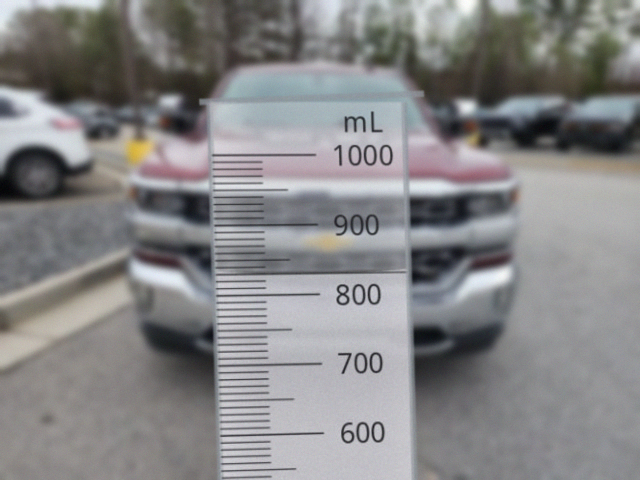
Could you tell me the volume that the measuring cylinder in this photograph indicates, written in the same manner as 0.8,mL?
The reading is 830,mL
